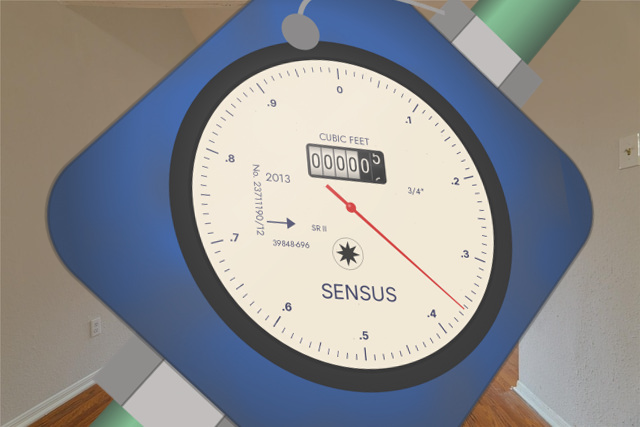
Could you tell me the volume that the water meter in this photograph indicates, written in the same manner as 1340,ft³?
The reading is 5.36,ft³
